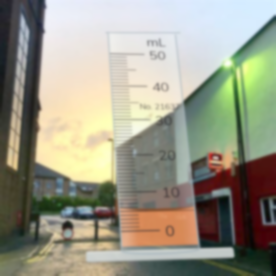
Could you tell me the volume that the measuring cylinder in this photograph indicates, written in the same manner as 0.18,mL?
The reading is 5,mL
